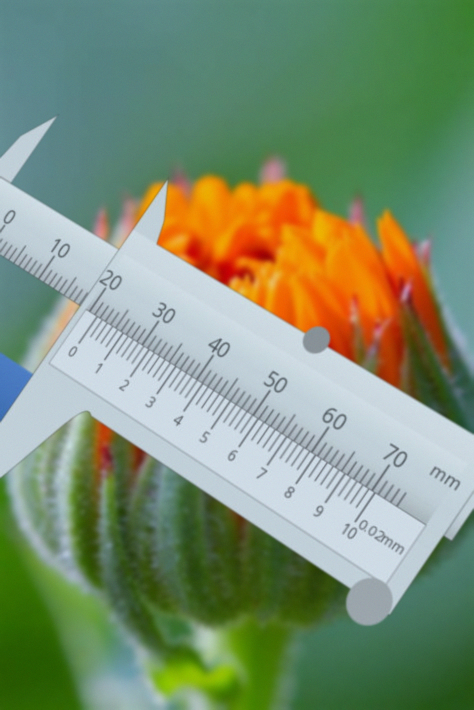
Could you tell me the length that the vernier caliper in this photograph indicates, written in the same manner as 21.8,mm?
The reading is 21.5,mm
